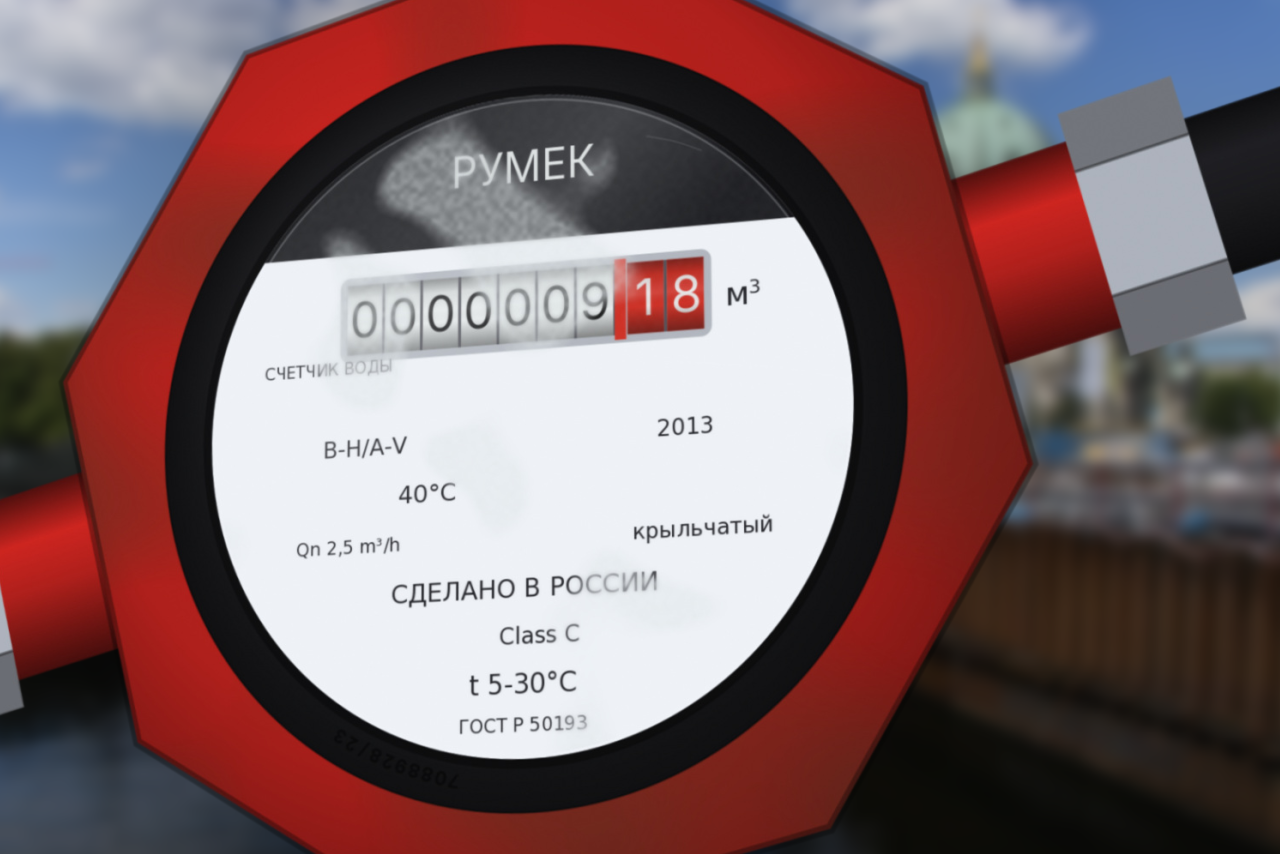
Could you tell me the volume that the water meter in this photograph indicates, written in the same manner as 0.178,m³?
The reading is 9.18,m³
